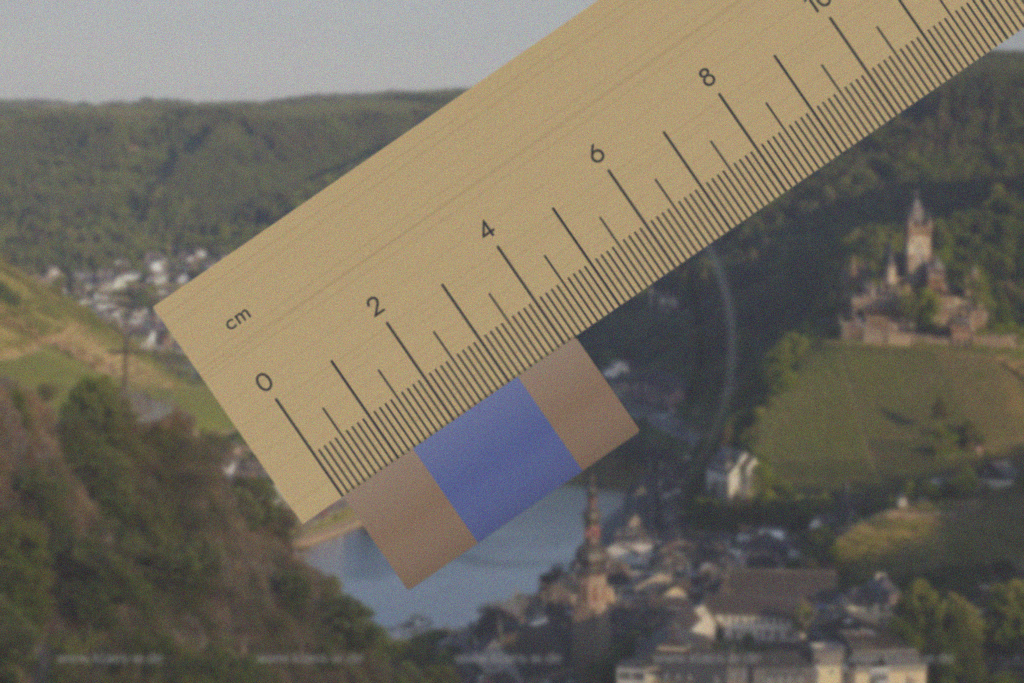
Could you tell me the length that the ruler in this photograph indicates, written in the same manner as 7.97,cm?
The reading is 4.2,cm
